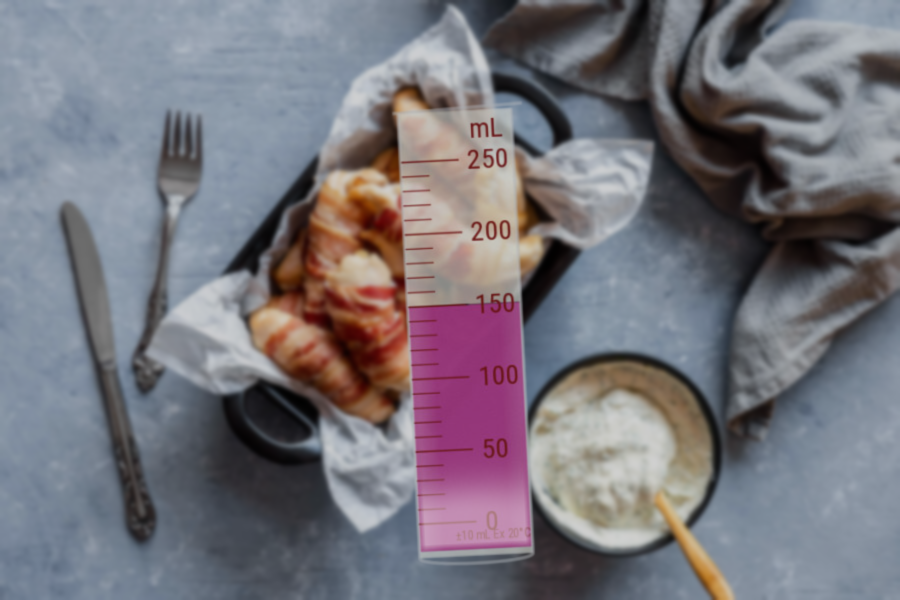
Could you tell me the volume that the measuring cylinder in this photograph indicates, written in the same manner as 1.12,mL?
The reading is 150,mL
